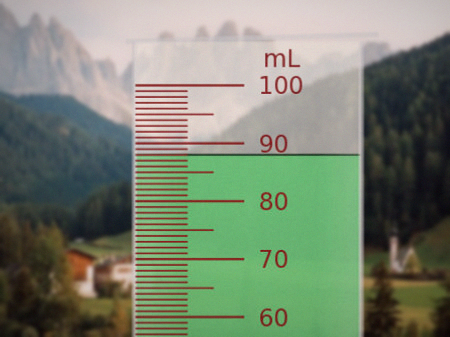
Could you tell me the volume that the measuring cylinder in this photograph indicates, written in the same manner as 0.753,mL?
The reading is 88,mL
